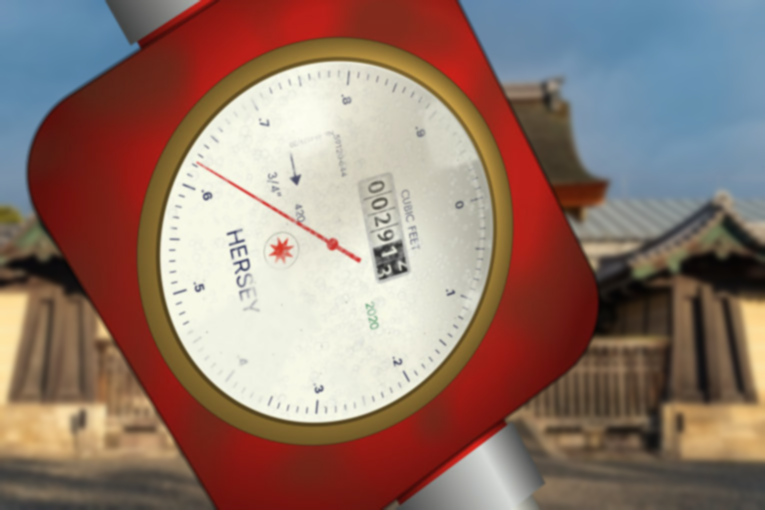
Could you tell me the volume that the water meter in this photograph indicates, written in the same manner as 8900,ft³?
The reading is 2912.62,ft³
